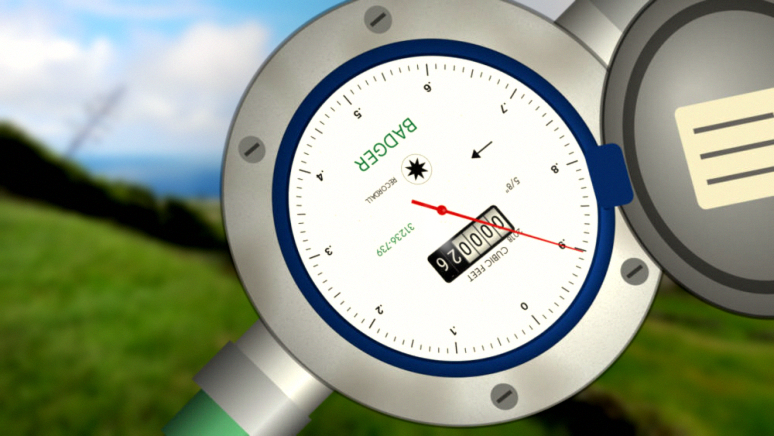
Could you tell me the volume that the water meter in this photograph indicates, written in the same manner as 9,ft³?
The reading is 25.90,ft³
